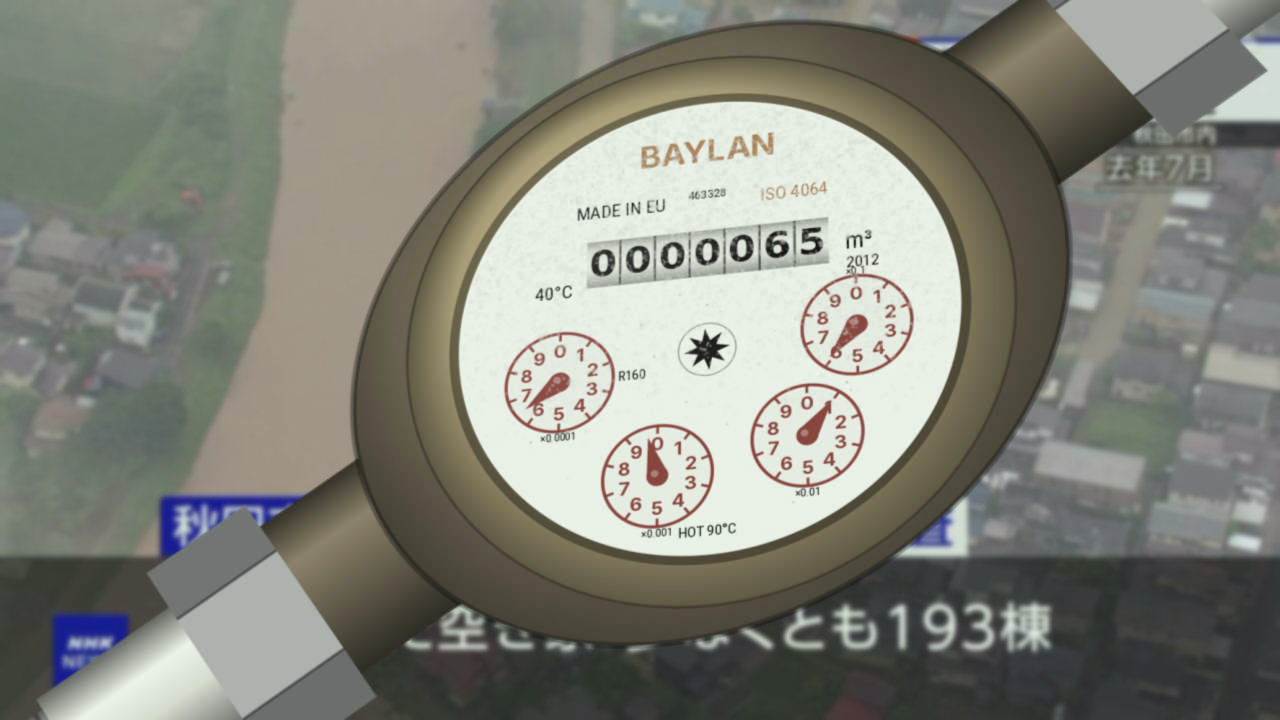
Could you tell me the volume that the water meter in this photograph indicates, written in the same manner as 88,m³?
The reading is 65.6096,m³
